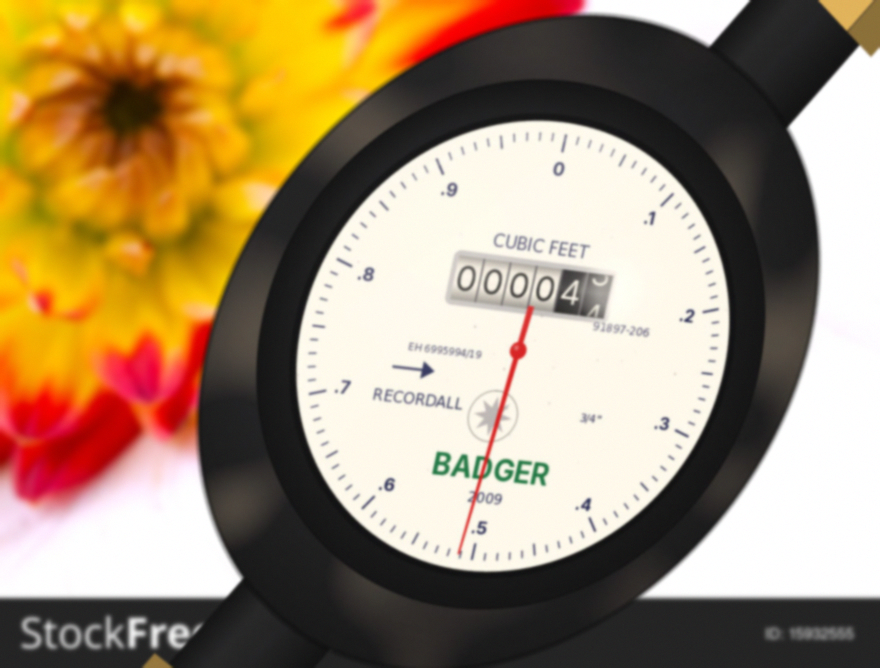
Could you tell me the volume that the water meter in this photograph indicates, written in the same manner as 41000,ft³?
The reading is 43.51,ft³
